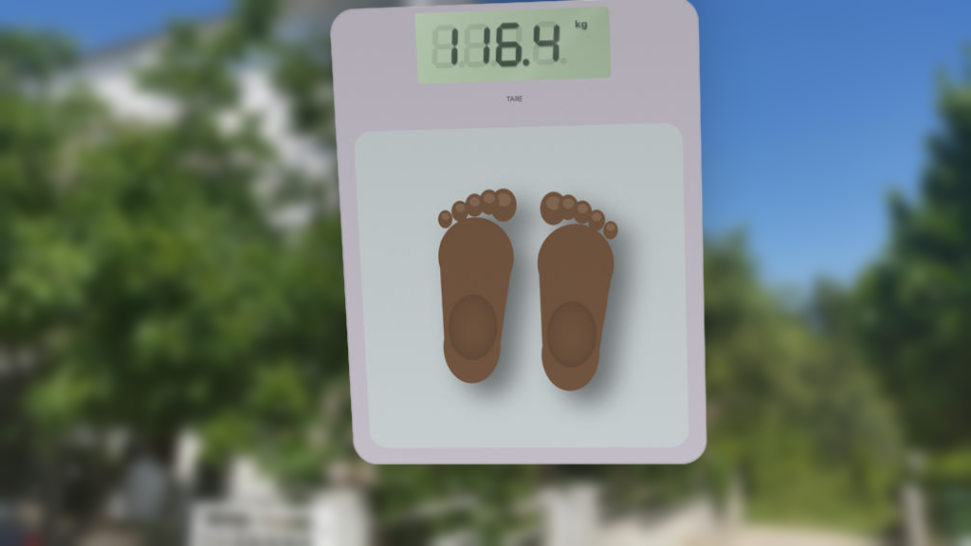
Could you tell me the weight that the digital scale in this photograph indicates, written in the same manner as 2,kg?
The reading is 116.4,kg
